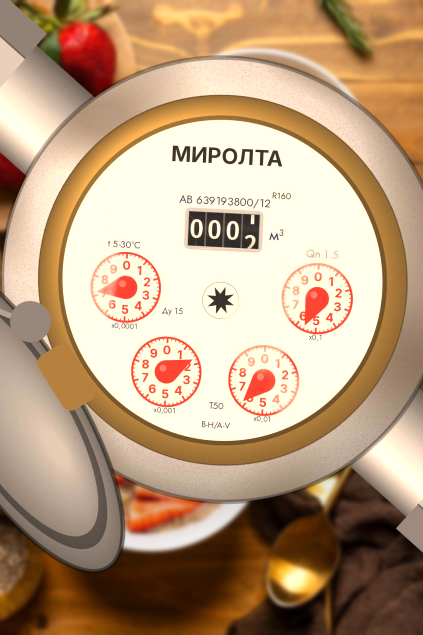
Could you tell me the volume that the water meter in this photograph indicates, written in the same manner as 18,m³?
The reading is 1.5617,m³
